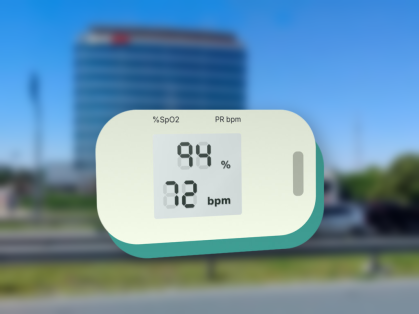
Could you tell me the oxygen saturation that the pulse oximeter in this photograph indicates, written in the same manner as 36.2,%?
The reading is 94,%
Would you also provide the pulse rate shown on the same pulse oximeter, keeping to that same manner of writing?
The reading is 72,bpm
